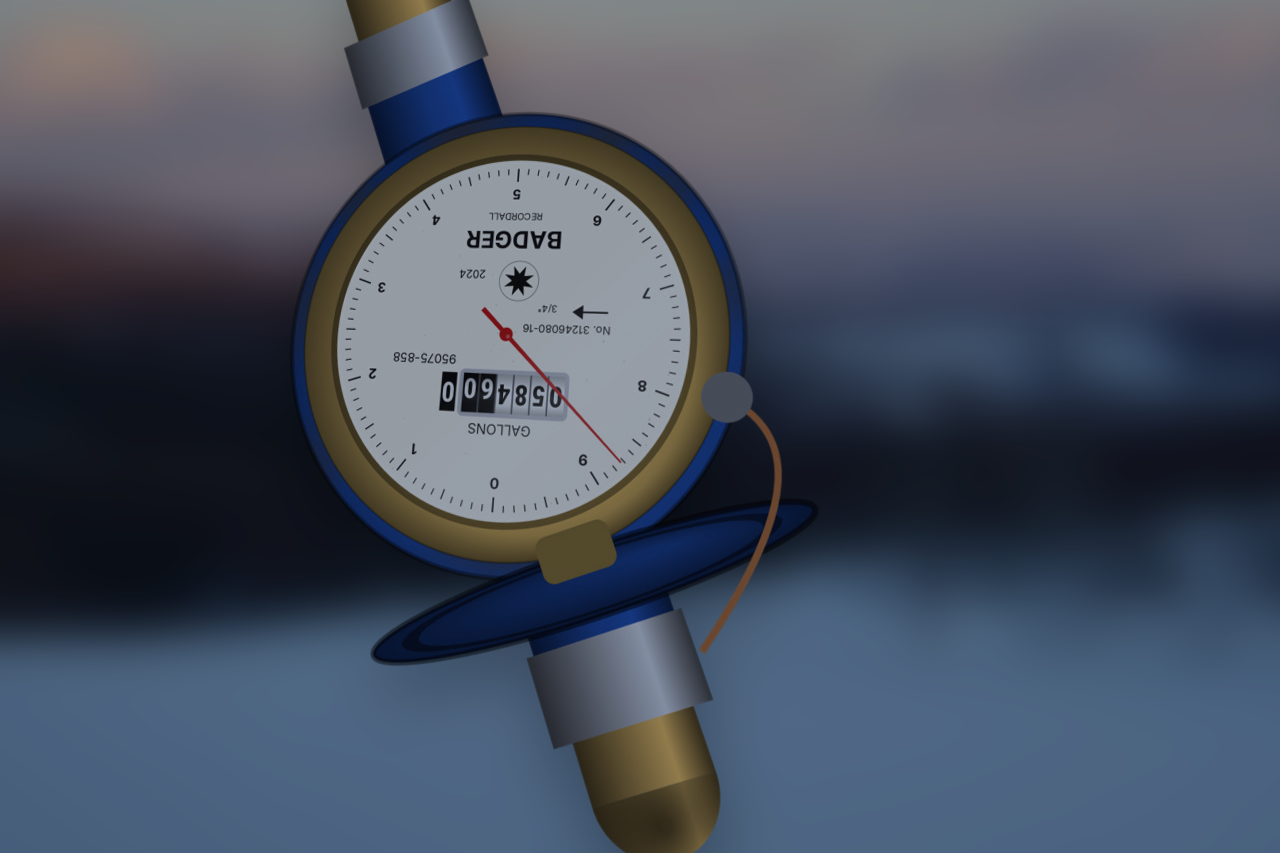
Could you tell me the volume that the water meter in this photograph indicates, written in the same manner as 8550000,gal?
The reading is 584598.7,gal
